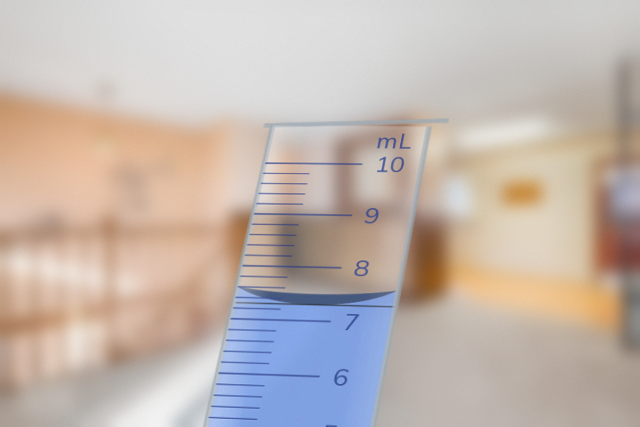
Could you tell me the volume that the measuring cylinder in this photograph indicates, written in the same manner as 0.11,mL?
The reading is 7.3,mL
